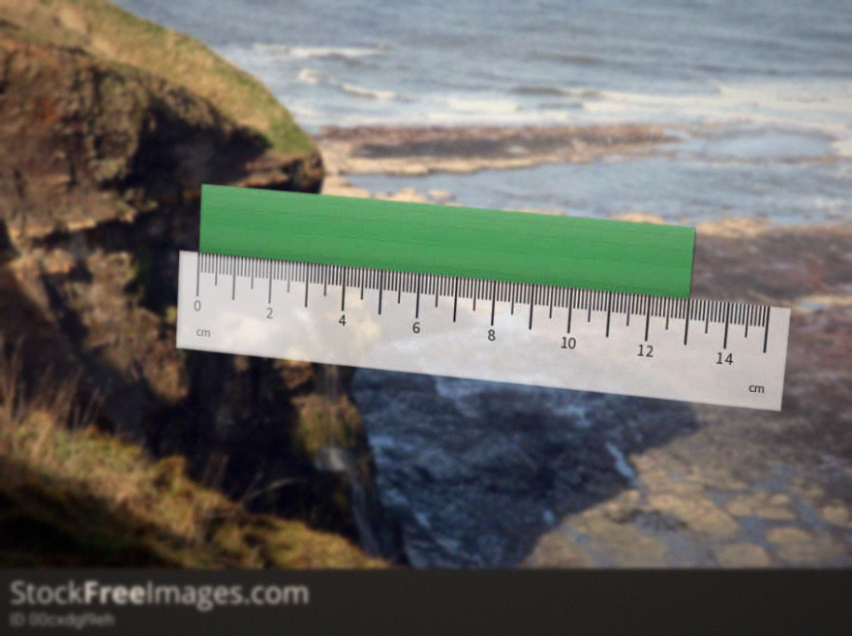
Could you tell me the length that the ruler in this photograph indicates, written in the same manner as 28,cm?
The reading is 13,cm
